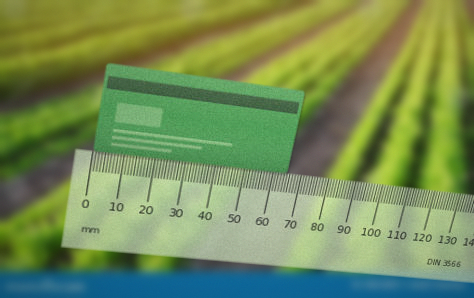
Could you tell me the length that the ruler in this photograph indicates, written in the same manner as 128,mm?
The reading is 65,mm
